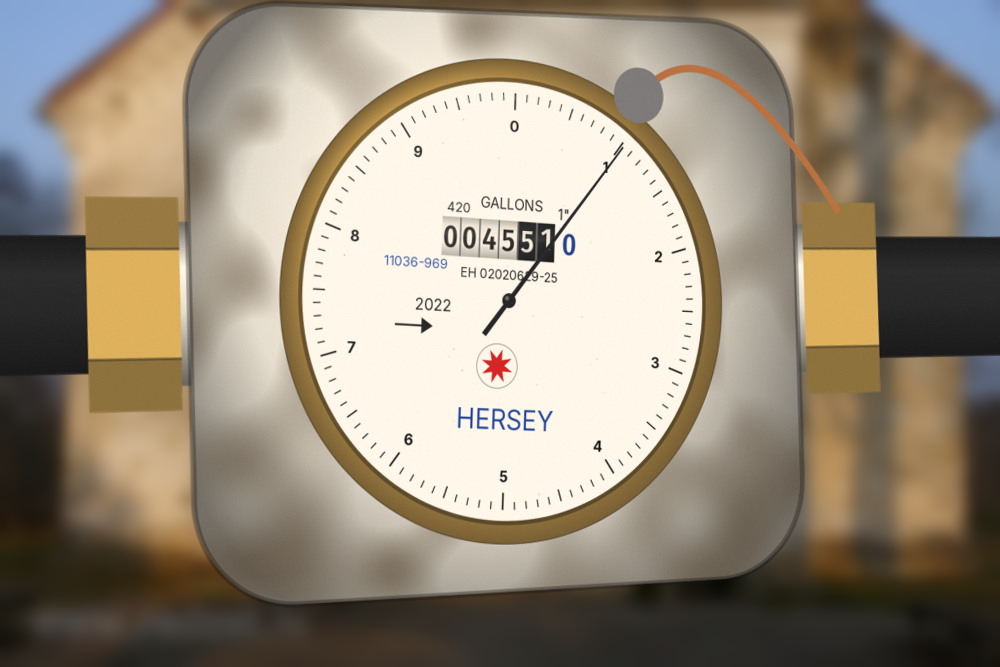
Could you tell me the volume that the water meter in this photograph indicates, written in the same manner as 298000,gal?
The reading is 45511.0,gal
